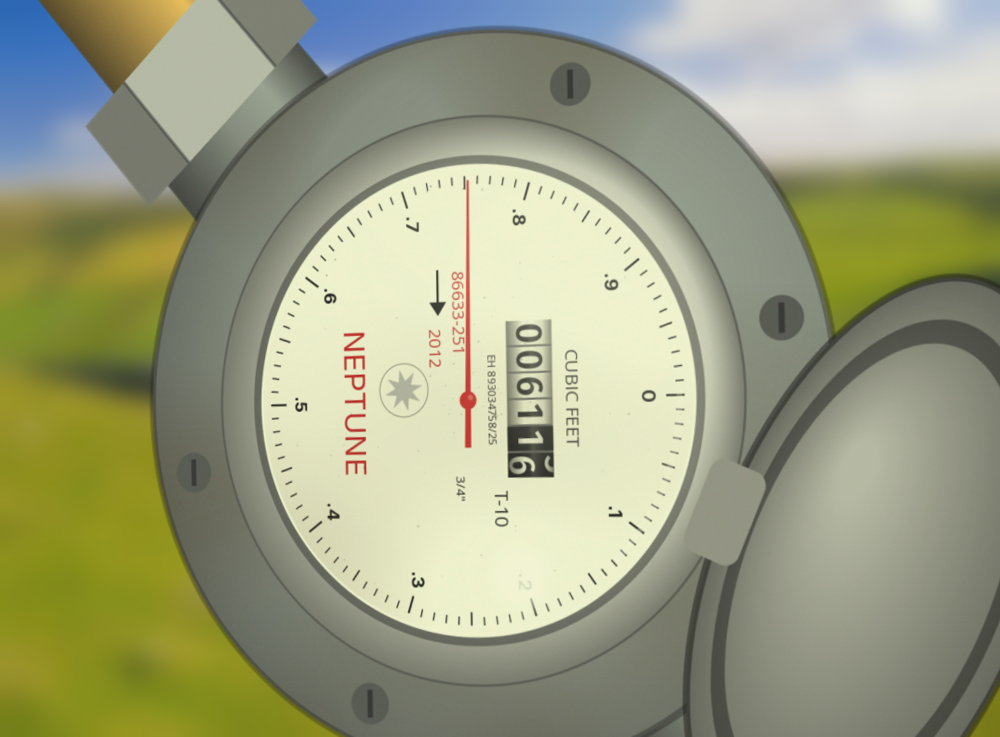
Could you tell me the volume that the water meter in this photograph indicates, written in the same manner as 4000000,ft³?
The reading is 6115.75,ft³
